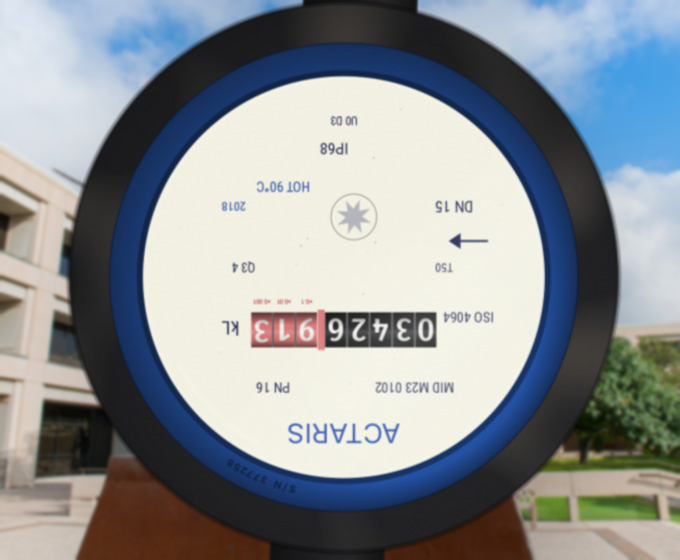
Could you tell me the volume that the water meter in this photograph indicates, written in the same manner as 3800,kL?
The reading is 3426.913,kL
